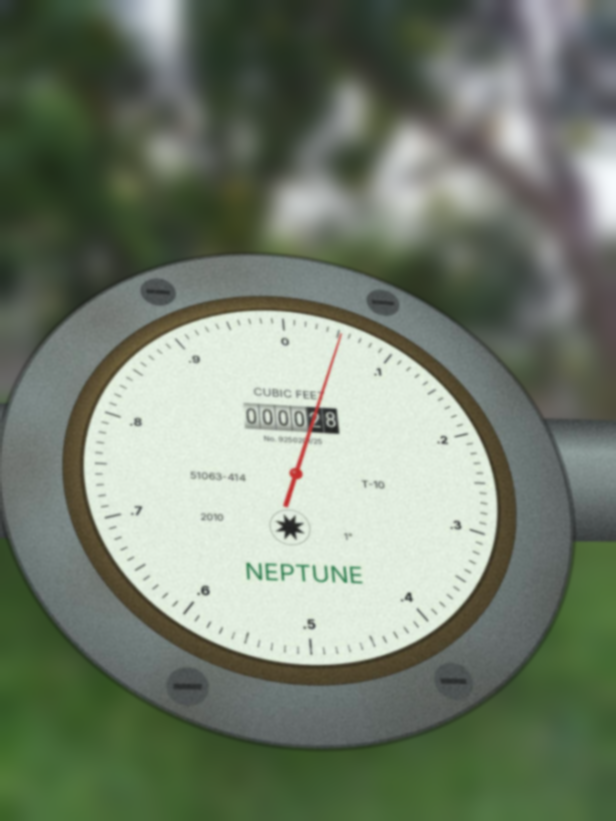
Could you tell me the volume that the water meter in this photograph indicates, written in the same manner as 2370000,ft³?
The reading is 28.05,ft³
